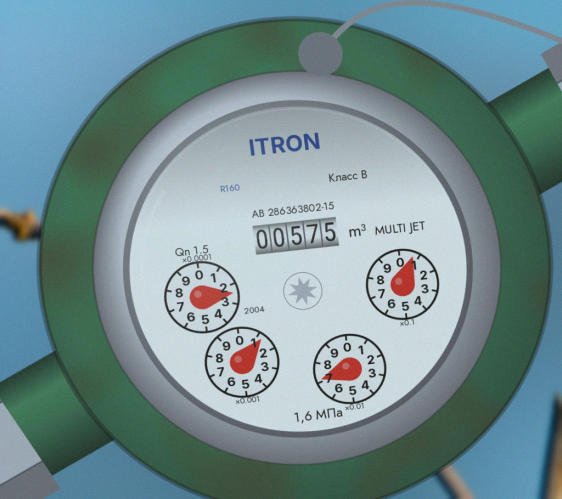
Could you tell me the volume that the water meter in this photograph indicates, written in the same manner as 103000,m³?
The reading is 575.0712,m³
